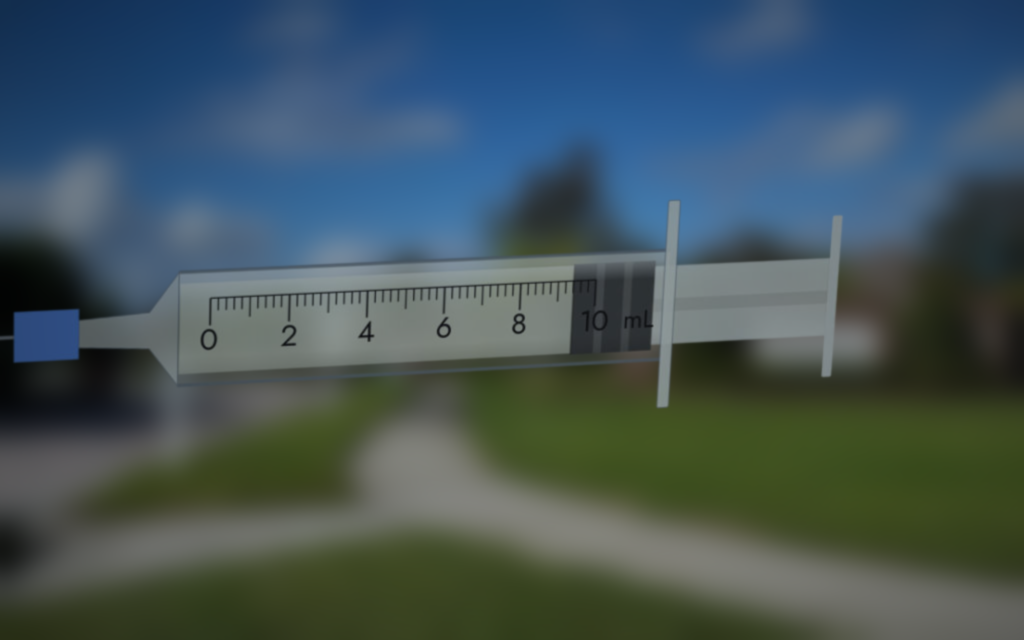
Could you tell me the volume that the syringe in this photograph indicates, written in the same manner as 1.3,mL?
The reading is 9.4,mL
